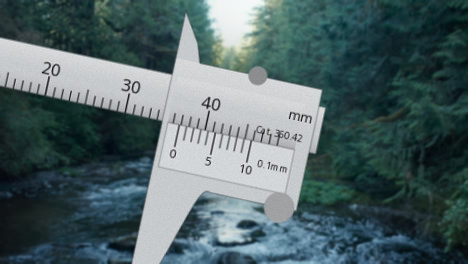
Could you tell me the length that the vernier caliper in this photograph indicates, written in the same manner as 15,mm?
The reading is 36.8,mm
